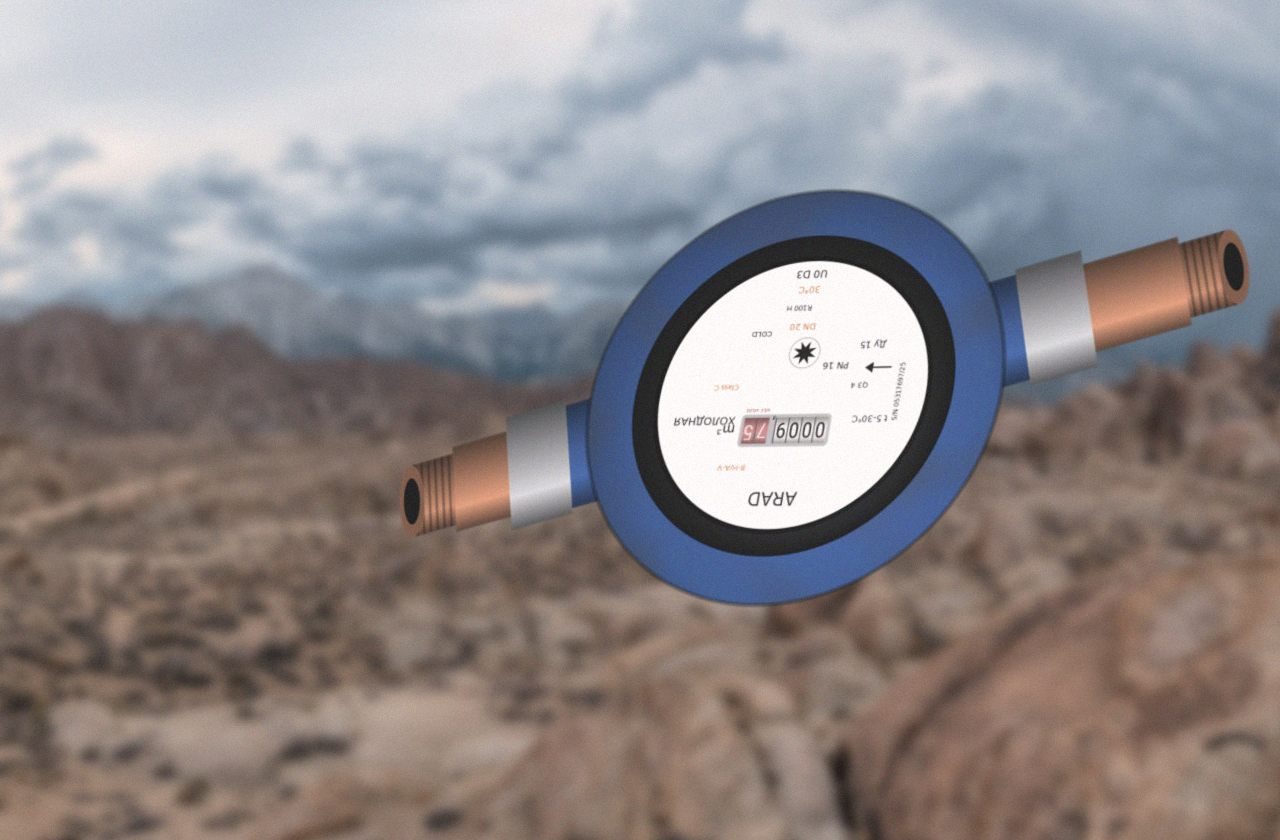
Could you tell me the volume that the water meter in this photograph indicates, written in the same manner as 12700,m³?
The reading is 9.75,m³
